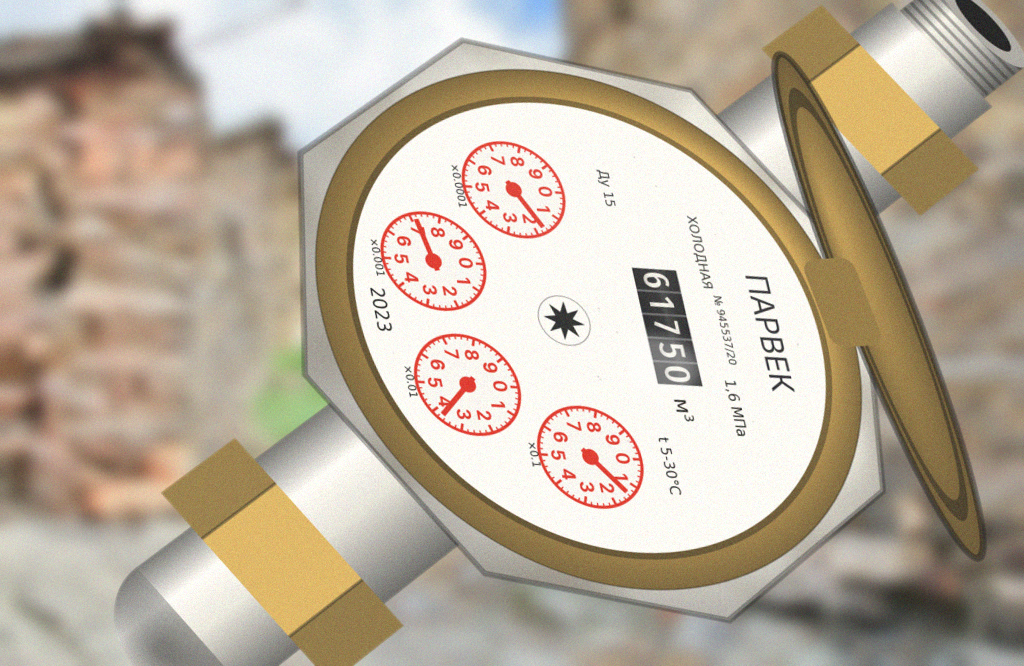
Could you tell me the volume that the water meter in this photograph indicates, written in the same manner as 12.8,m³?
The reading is 61750.1371,m³
